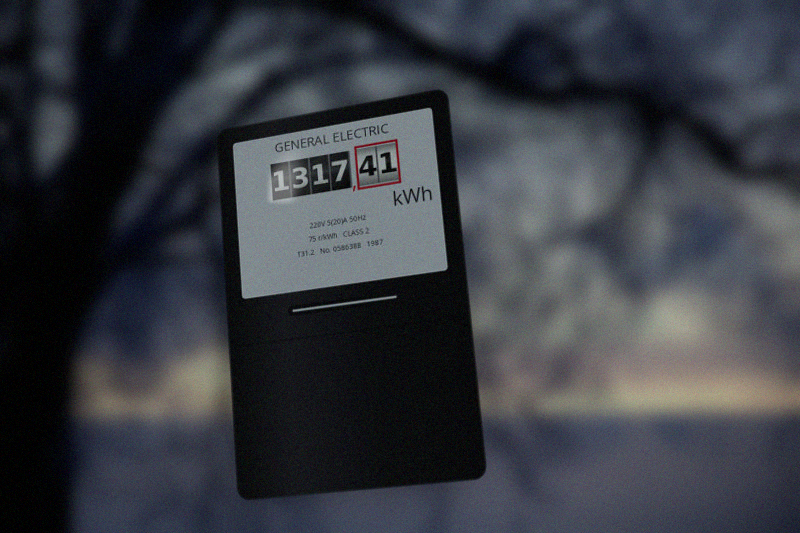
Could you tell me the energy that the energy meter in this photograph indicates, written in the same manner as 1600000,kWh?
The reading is 1317.41,kWh
